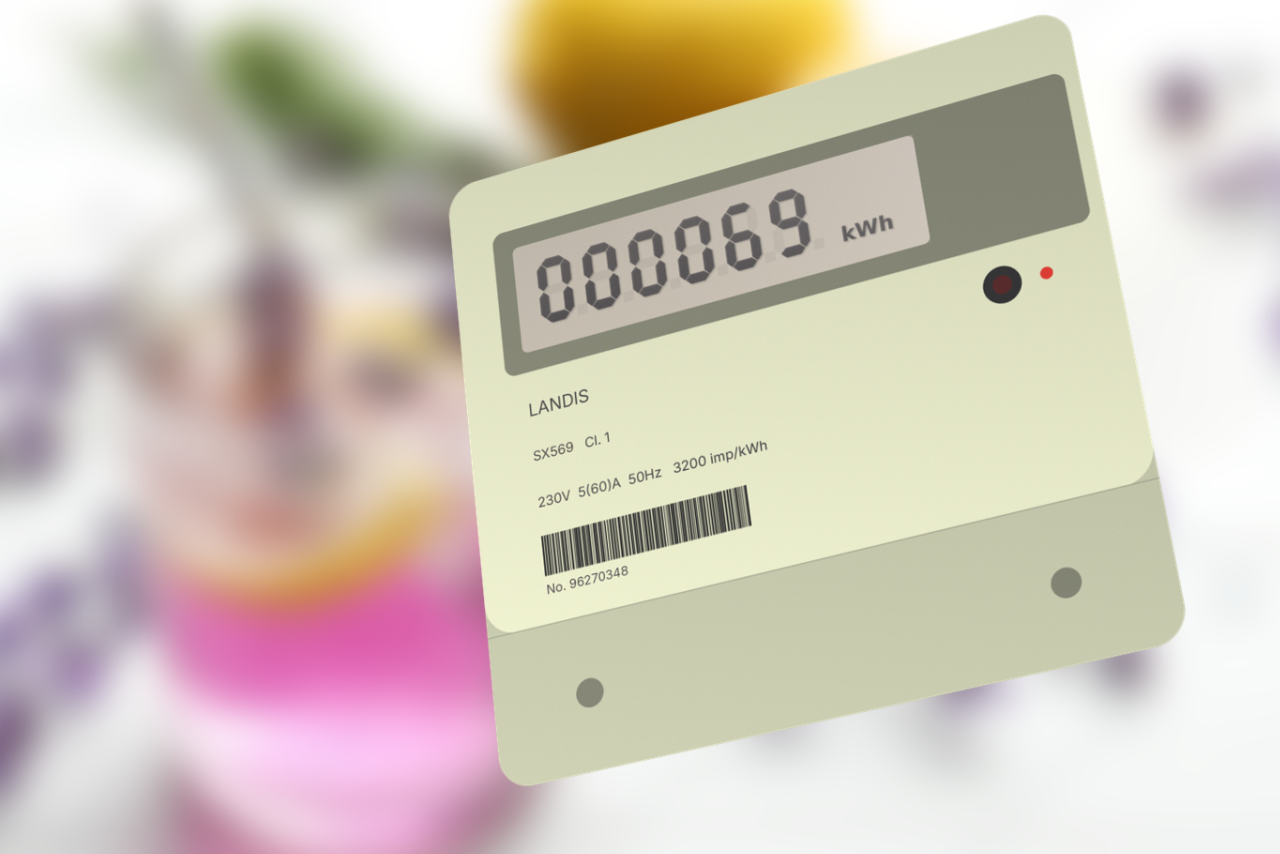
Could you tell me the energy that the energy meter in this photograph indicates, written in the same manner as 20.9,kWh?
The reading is 69,kWh
